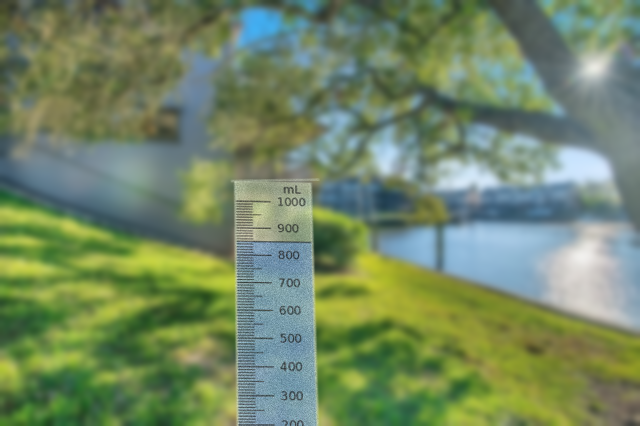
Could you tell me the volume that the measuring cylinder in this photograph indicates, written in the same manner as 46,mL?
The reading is 850,mL
